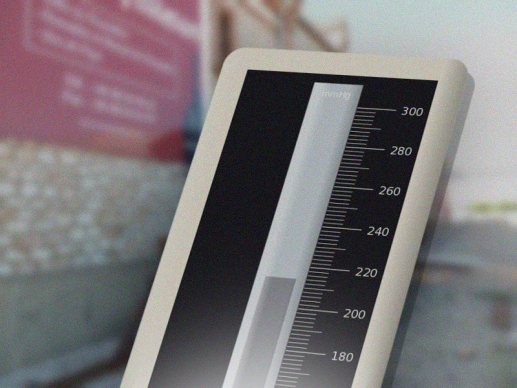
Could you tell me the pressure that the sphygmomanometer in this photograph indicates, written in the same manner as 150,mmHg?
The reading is 214,mmHg
